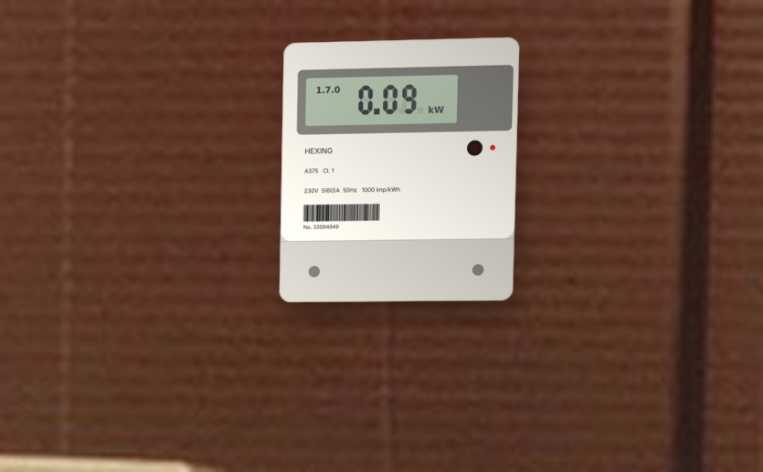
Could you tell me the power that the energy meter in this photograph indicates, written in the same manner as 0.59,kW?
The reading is 0.09,kW
